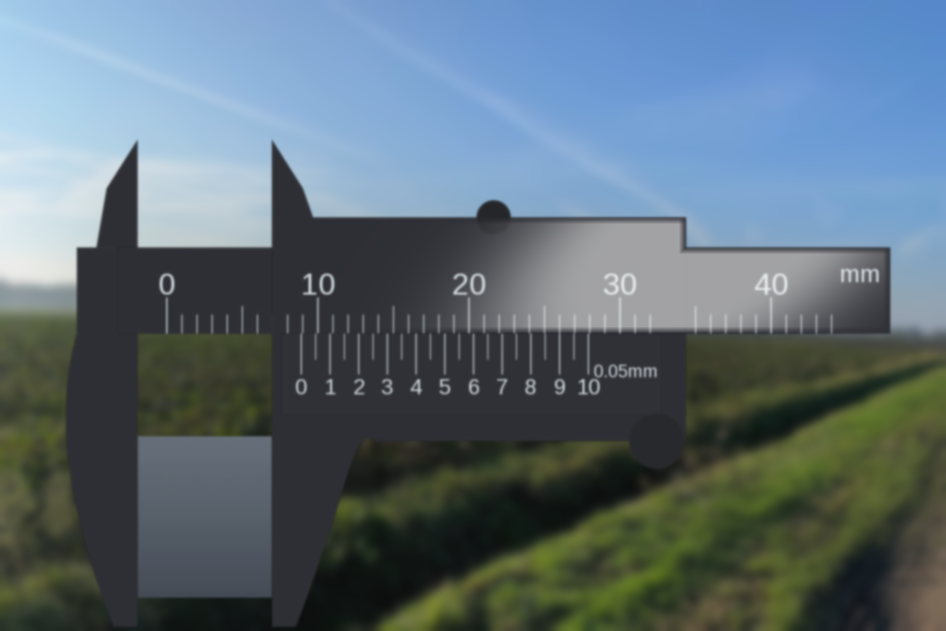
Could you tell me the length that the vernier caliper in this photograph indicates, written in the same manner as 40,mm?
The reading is 8.9,mm
